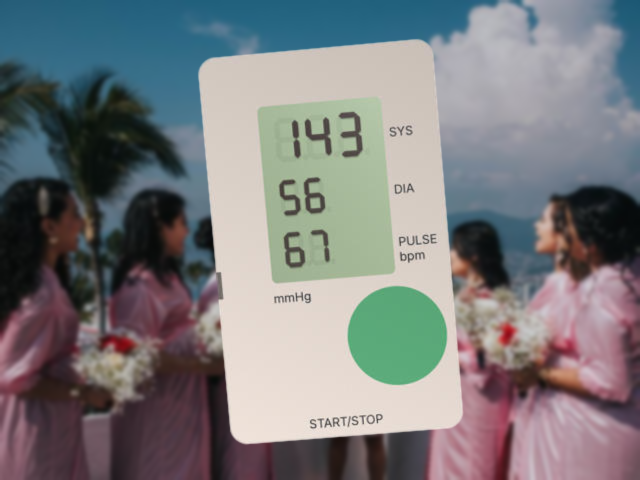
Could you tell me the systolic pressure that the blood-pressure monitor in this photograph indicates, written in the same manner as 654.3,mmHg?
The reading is 143,mmHg
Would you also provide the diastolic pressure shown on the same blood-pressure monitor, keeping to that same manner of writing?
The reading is 56,mmHg
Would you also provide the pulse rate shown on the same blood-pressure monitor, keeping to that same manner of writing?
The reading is 67,bpm
